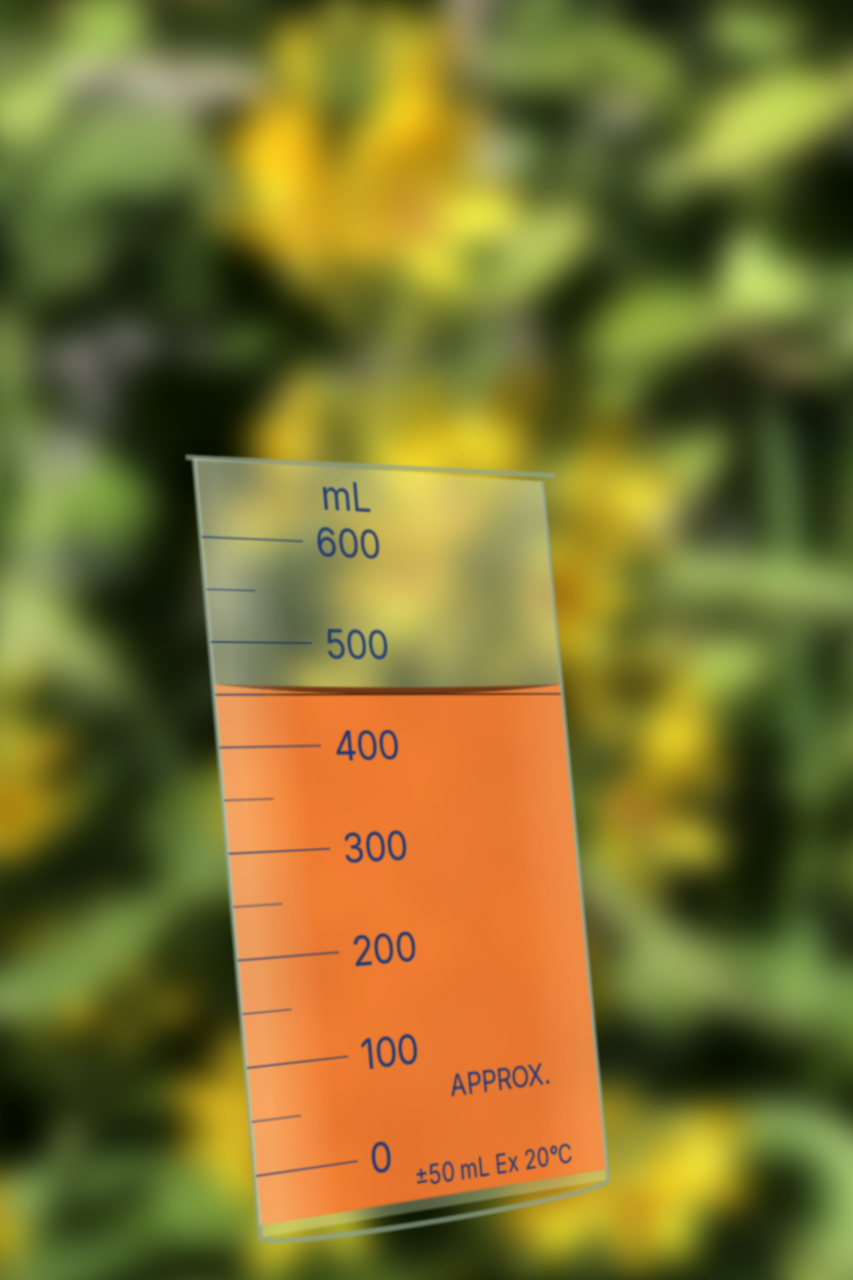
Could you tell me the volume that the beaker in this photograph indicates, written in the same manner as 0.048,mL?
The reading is 450,mL
